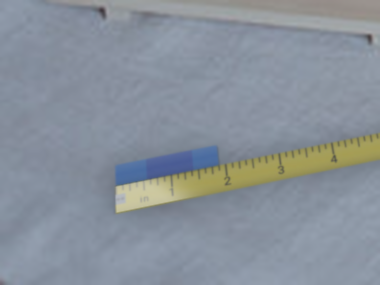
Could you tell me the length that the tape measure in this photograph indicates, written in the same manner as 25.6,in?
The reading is 1.875,in
